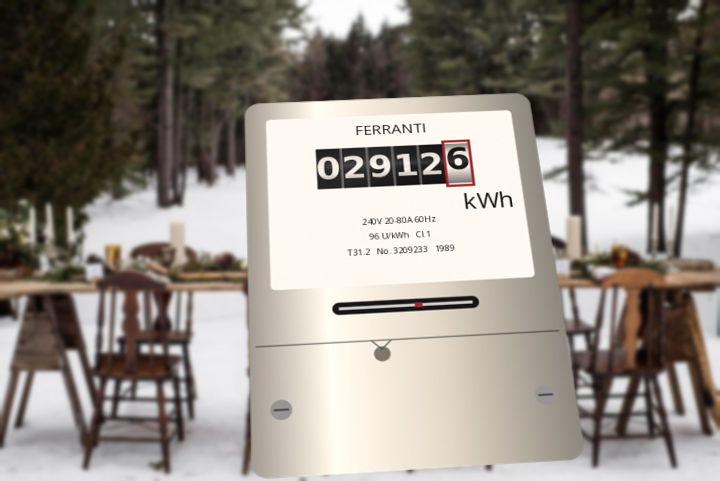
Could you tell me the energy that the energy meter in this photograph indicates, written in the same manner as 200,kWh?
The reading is 2912.6,kWh
